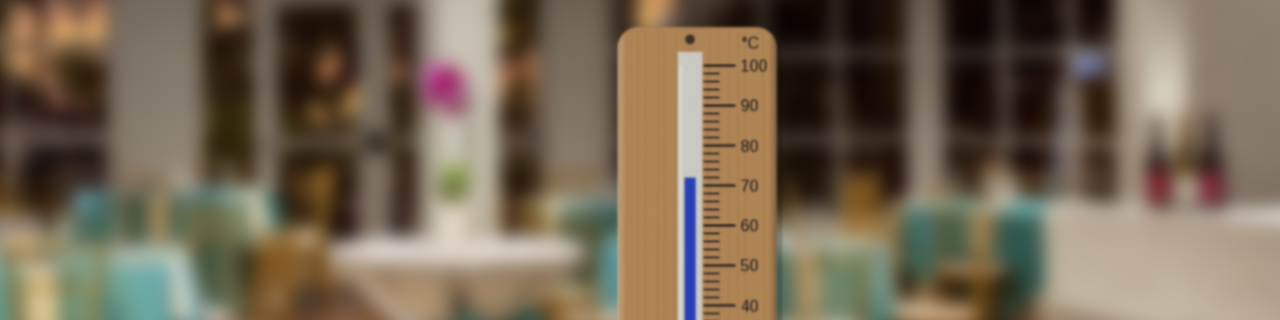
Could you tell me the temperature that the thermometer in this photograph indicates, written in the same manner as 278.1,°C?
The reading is 72,°C
